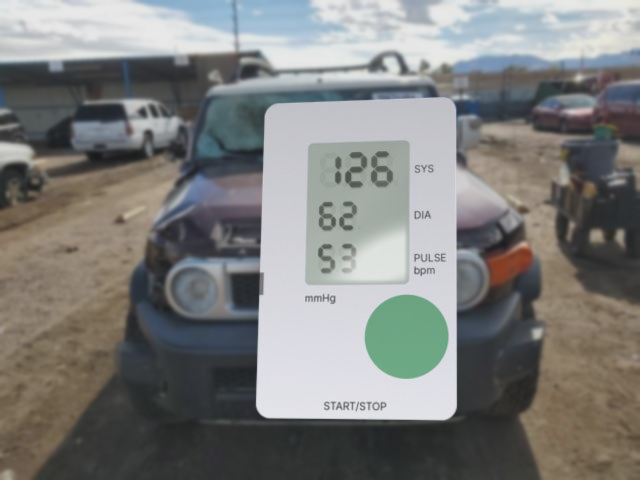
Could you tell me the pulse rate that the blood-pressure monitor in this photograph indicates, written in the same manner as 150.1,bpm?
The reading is 53,bpm
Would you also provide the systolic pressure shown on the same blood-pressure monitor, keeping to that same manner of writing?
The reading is 126,mmHg
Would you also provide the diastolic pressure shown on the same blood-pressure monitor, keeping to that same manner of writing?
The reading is 62,mmHg
